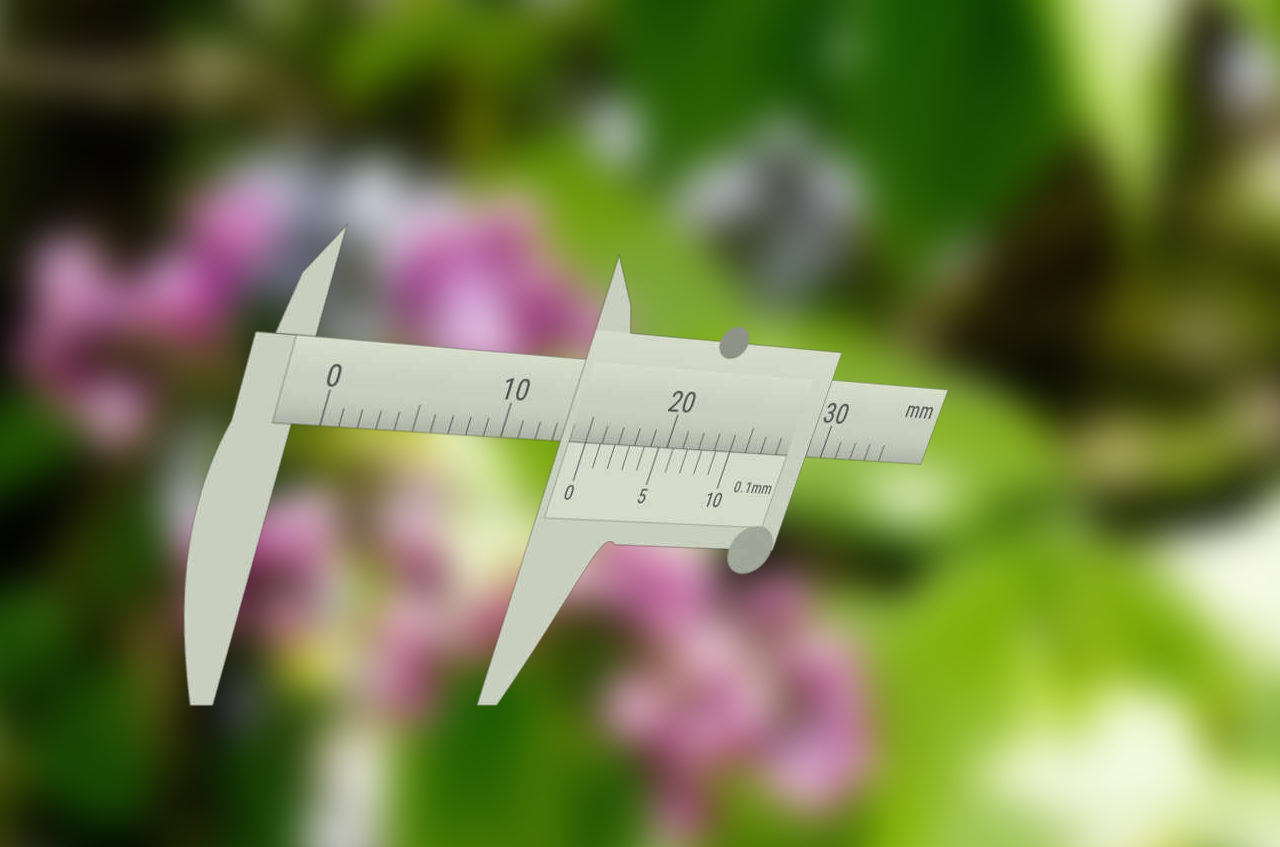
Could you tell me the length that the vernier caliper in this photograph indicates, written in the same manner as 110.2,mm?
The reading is 15.0,mm
